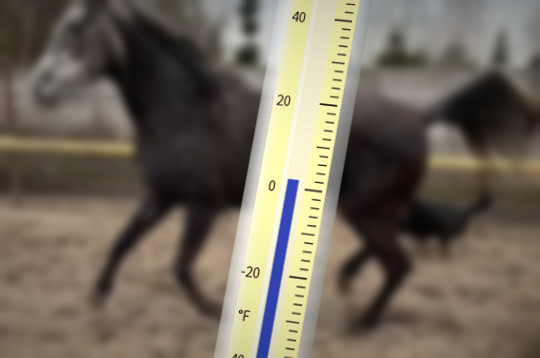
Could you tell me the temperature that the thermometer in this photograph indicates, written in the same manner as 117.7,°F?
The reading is 2,°F
